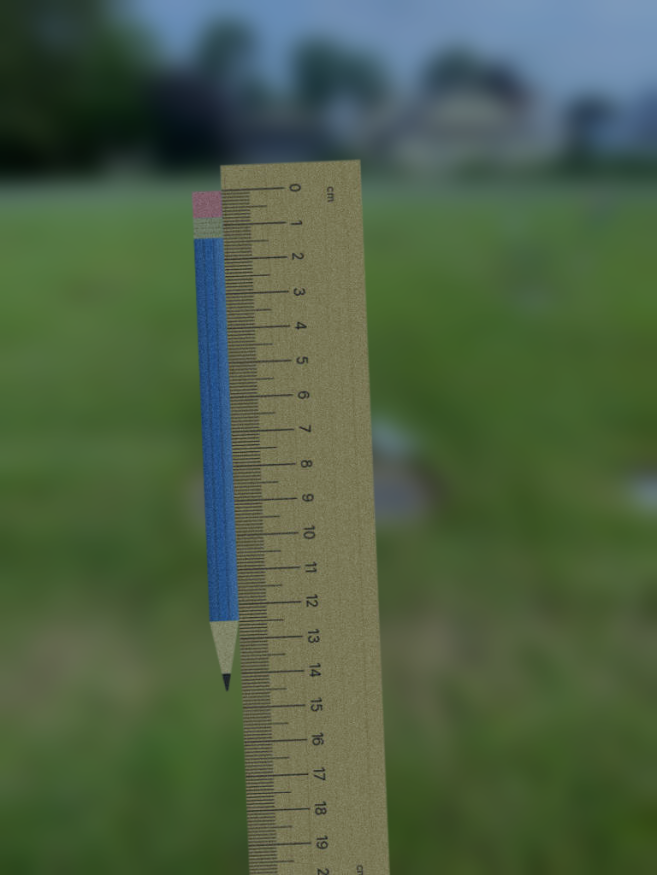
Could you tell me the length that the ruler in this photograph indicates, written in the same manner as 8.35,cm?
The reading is 14.5,cm
